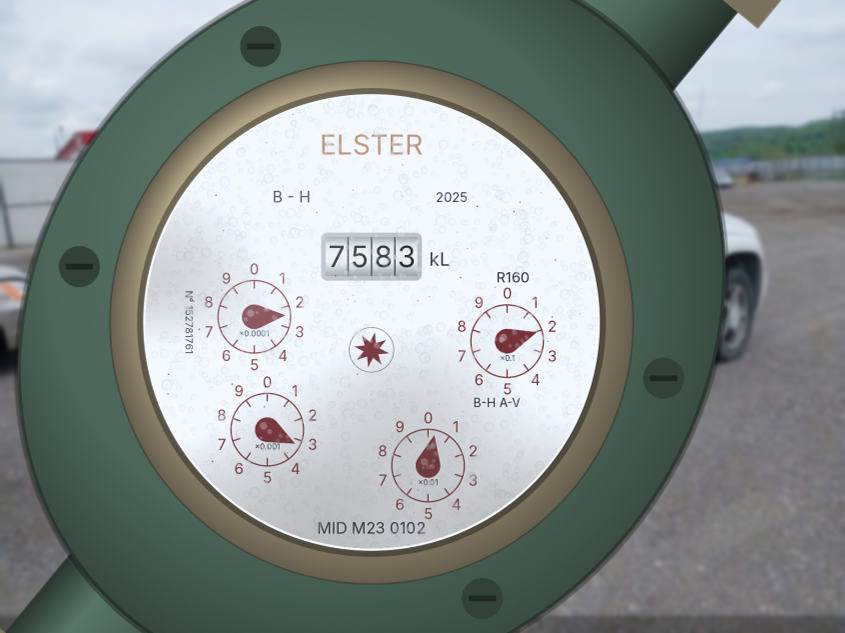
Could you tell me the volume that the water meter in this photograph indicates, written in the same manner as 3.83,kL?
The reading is 7583.2032,kL
